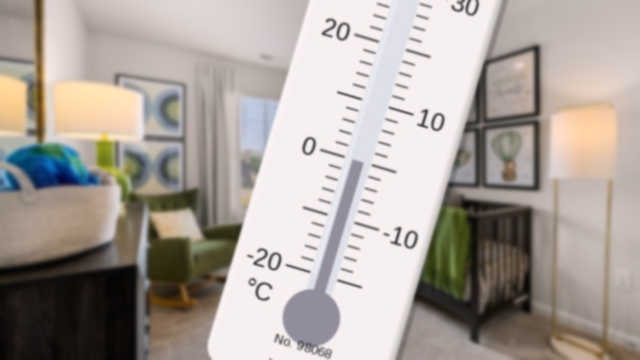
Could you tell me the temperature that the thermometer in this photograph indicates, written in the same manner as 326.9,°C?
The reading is 0,°C
